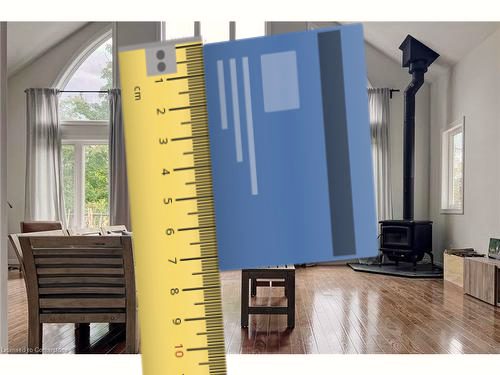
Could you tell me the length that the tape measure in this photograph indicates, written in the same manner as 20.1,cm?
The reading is 7.5,cm
